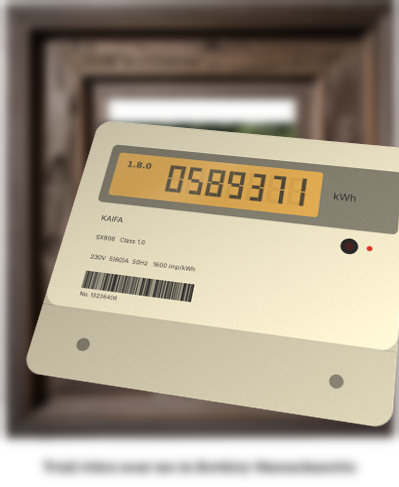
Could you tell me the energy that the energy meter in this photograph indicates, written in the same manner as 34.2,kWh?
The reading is 589371,kWh
